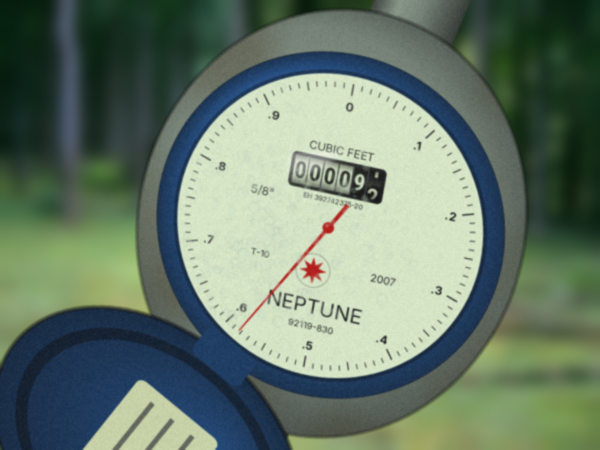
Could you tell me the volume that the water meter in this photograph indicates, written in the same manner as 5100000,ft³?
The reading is 91.58,ft³
